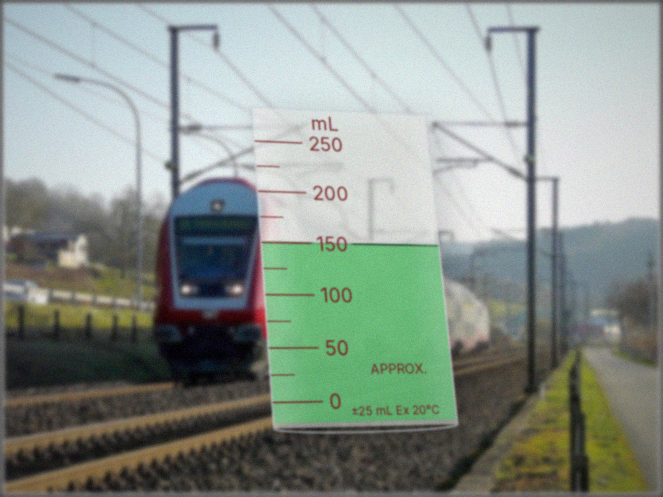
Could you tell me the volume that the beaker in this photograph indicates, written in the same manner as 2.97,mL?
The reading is 150,mL
